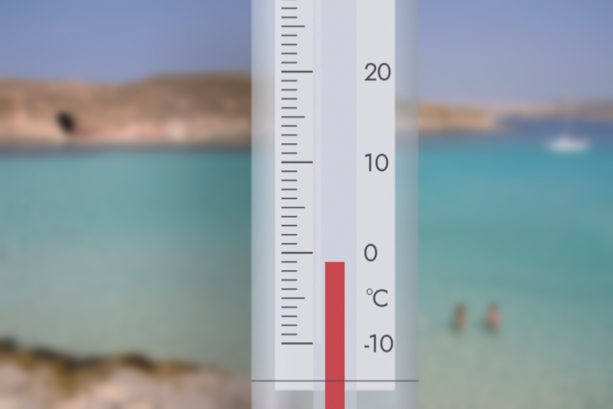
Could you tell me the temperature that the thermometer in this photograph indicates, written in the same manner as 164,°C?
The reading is -1,°C
